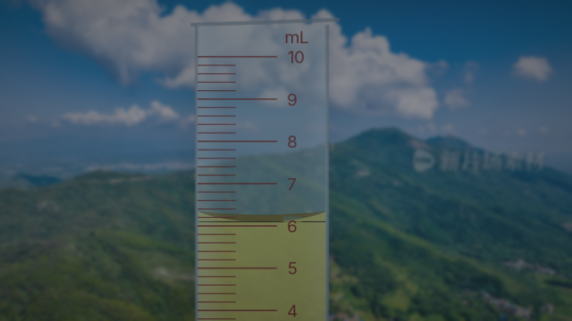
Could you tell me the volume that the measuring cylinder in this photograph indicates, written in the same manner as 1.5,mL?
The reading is 6.1,mL
